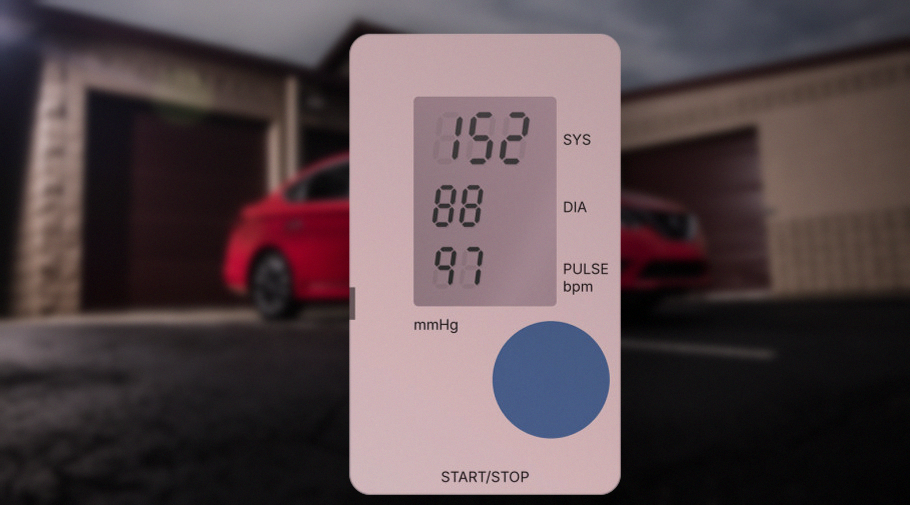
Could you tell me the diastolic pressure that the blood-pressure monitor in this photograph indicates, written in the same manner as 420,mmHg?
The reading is 88,mmHg
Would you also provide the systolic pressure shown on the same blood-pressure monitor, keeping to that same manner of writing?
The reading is 152,mmHg
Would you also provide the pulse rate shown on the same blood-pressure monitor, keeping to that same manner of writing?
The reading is 97,bpm
